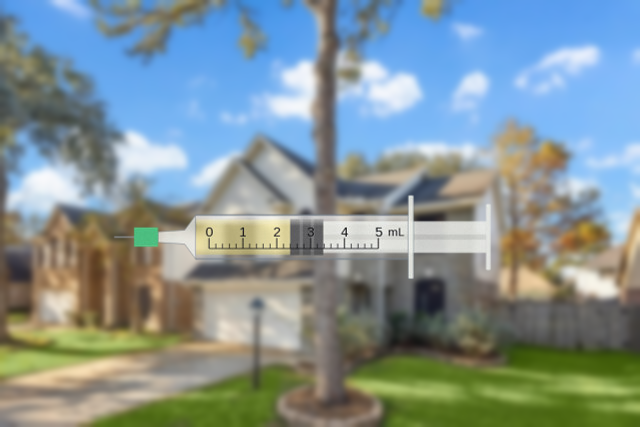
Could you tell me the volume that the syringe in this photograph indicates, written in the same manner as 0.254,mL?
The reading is 2.4,mL
